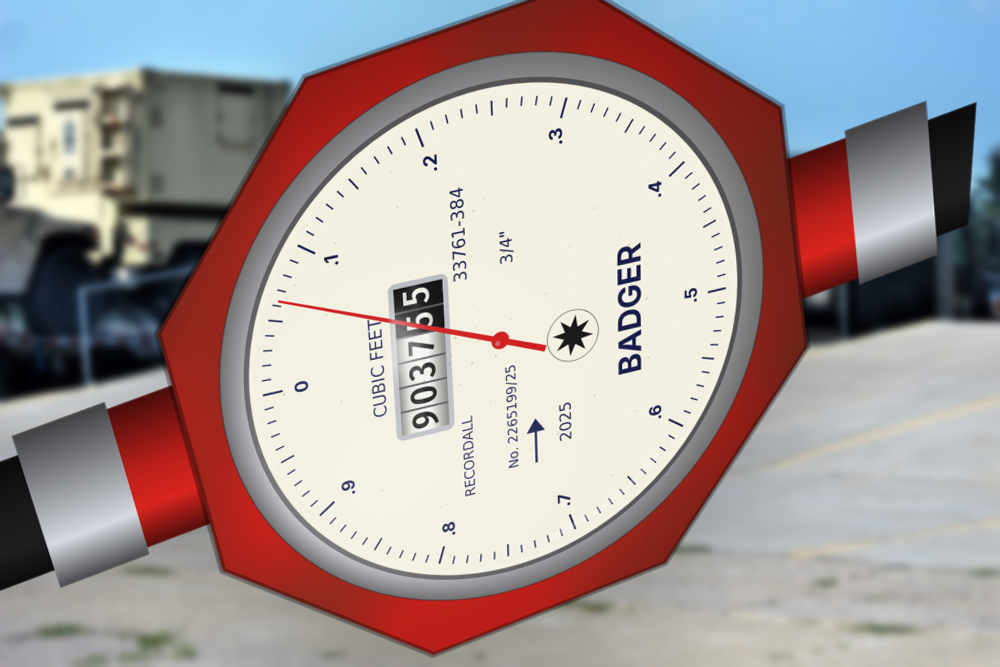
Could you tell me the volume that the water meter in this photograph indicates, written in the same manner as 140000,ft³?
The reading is 903755.06,ft³
